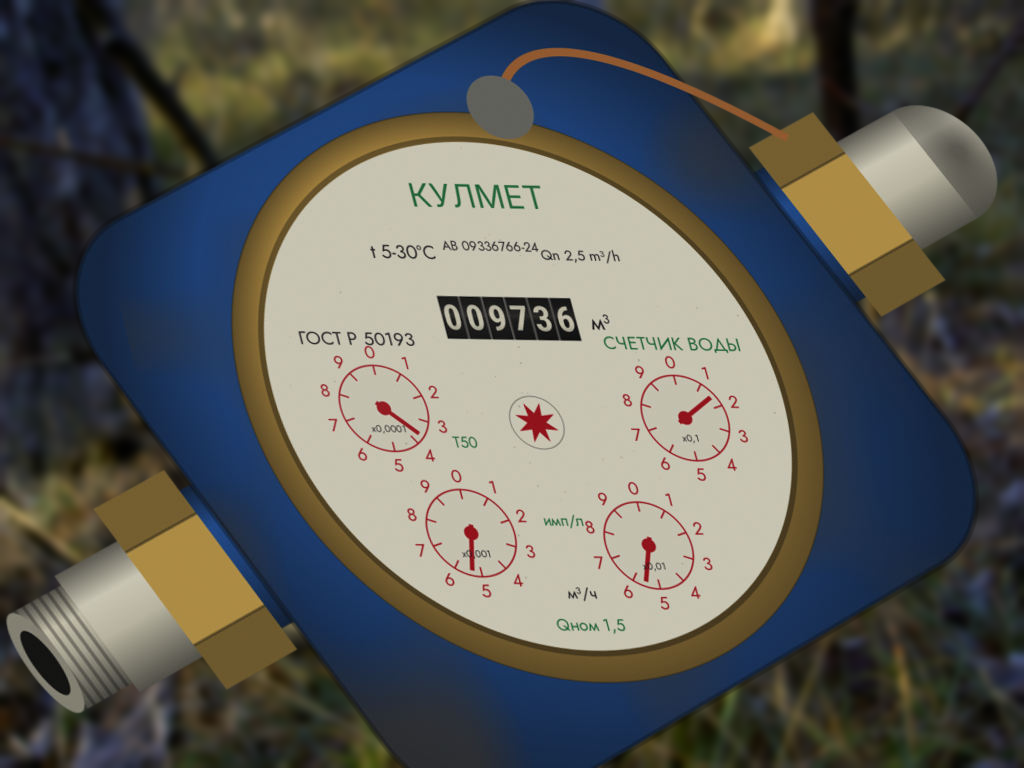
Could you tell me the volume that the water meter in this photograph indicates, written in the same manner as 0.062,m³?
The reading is 9736.1553,m³
